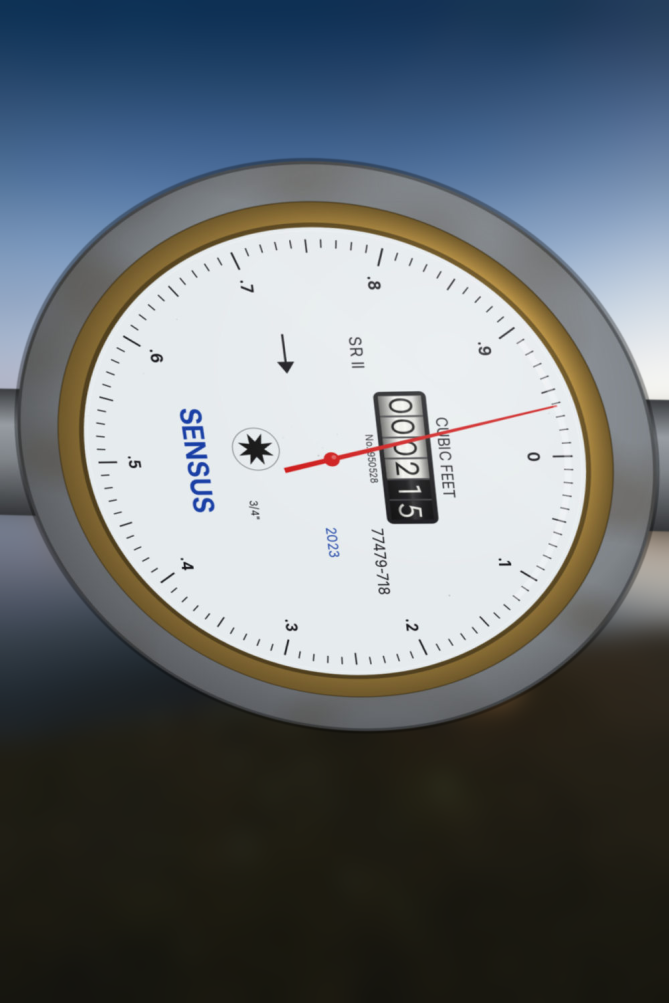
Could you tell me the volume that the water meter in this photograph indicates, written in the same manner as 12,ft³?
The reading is 214.96,ft³
